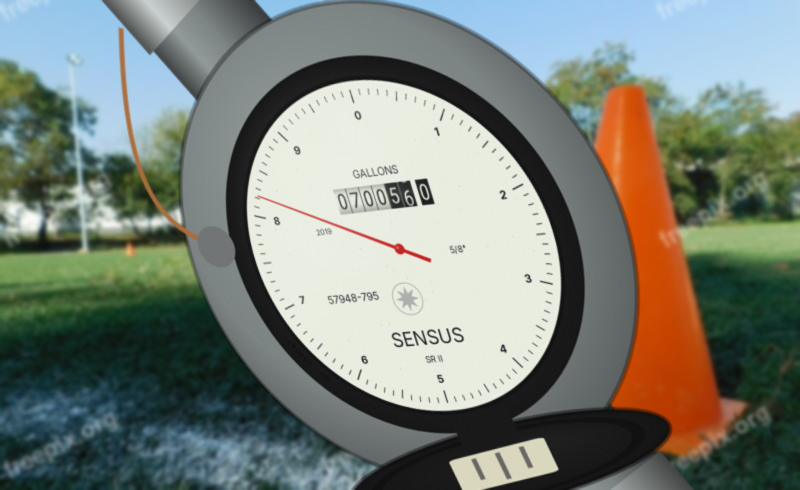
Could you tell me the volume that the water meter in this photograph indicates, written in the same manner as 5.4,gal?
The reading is 700558.2,gal
